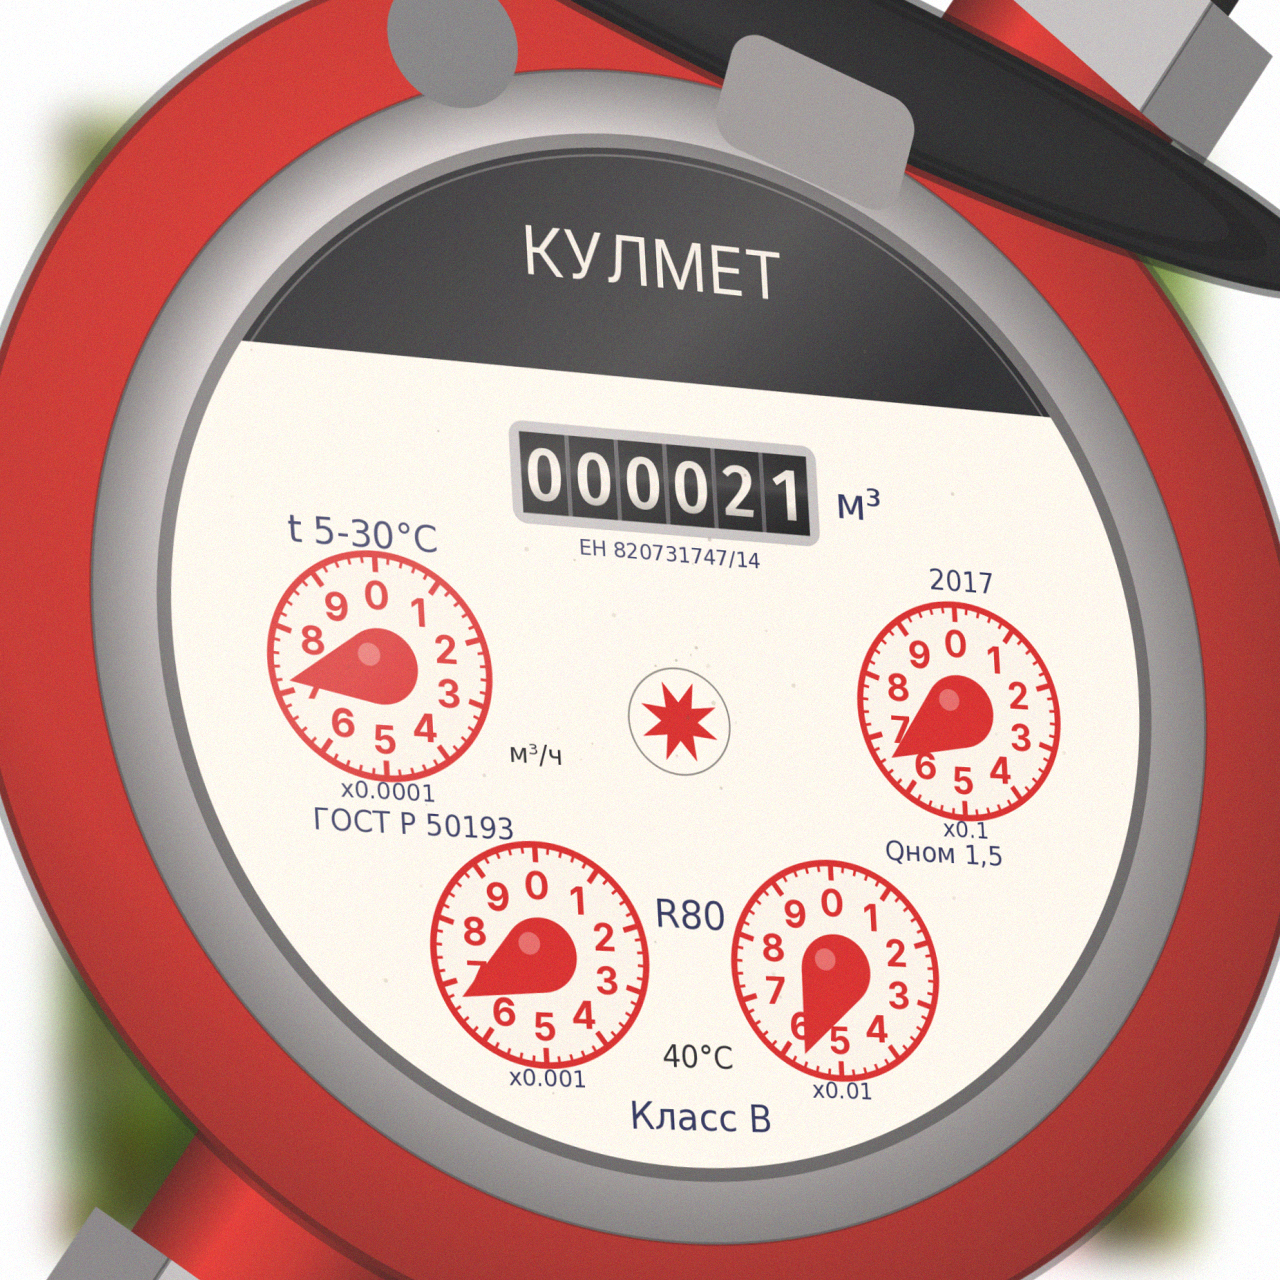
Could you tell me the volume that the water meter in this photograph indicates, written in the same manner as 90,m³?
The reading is 21.6567,m³
